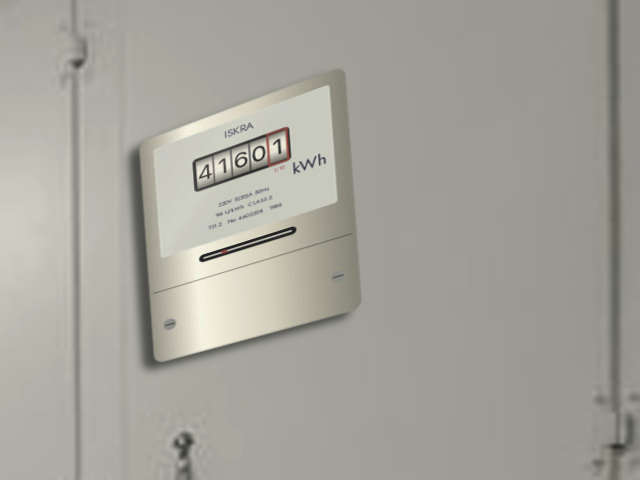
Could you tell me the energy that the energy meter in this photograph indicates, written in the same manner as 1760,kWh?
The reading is 4160.1,kWh
